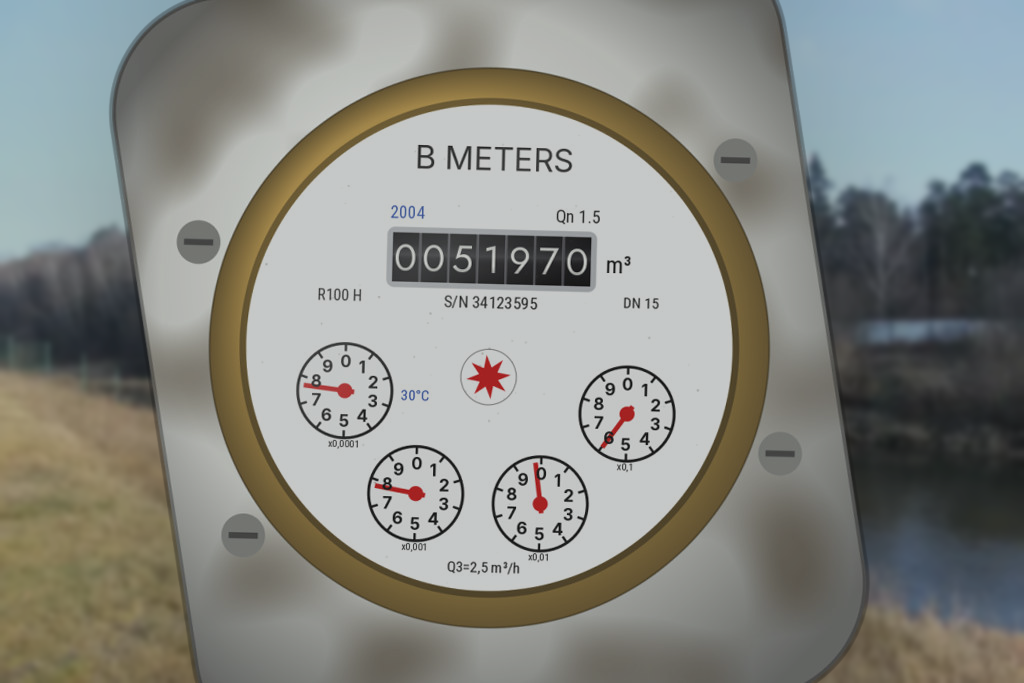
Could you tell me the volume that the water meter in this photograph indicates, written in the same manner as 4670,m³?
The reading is 51970.5977,m³
